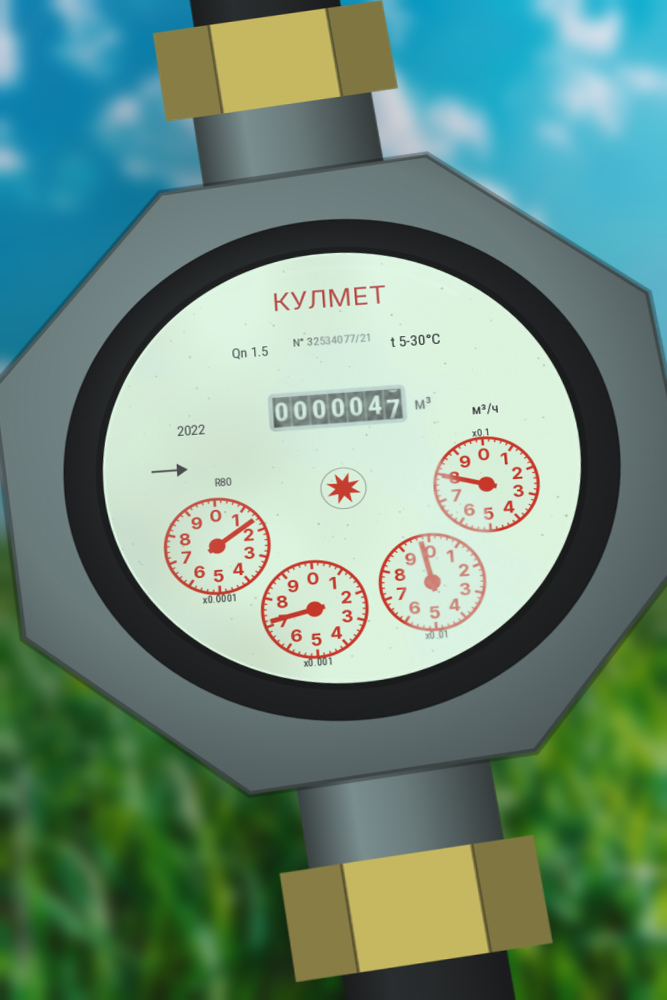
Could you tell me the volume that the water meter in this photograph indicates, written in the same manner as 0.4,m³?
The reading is 46.7971,m³
